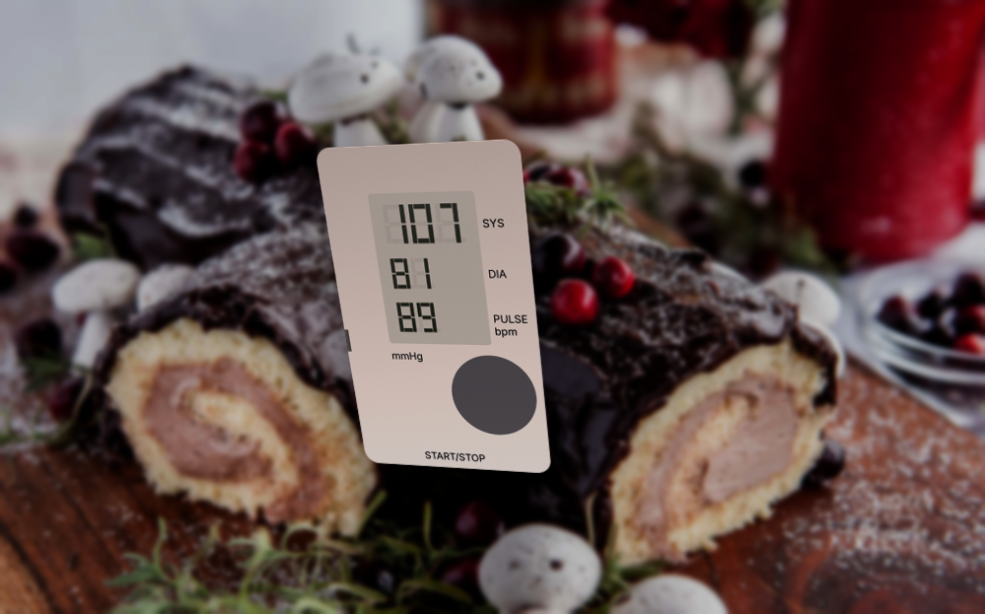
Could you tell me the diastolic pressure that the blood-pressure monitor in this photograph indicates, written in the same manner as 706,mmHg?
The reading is 81,mmHg
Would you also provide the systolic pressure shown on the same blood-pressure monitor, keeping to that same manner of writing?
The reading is 107,mmHg
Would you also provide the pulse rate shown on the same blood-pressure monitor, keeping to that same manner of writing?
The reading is 89,bpm
